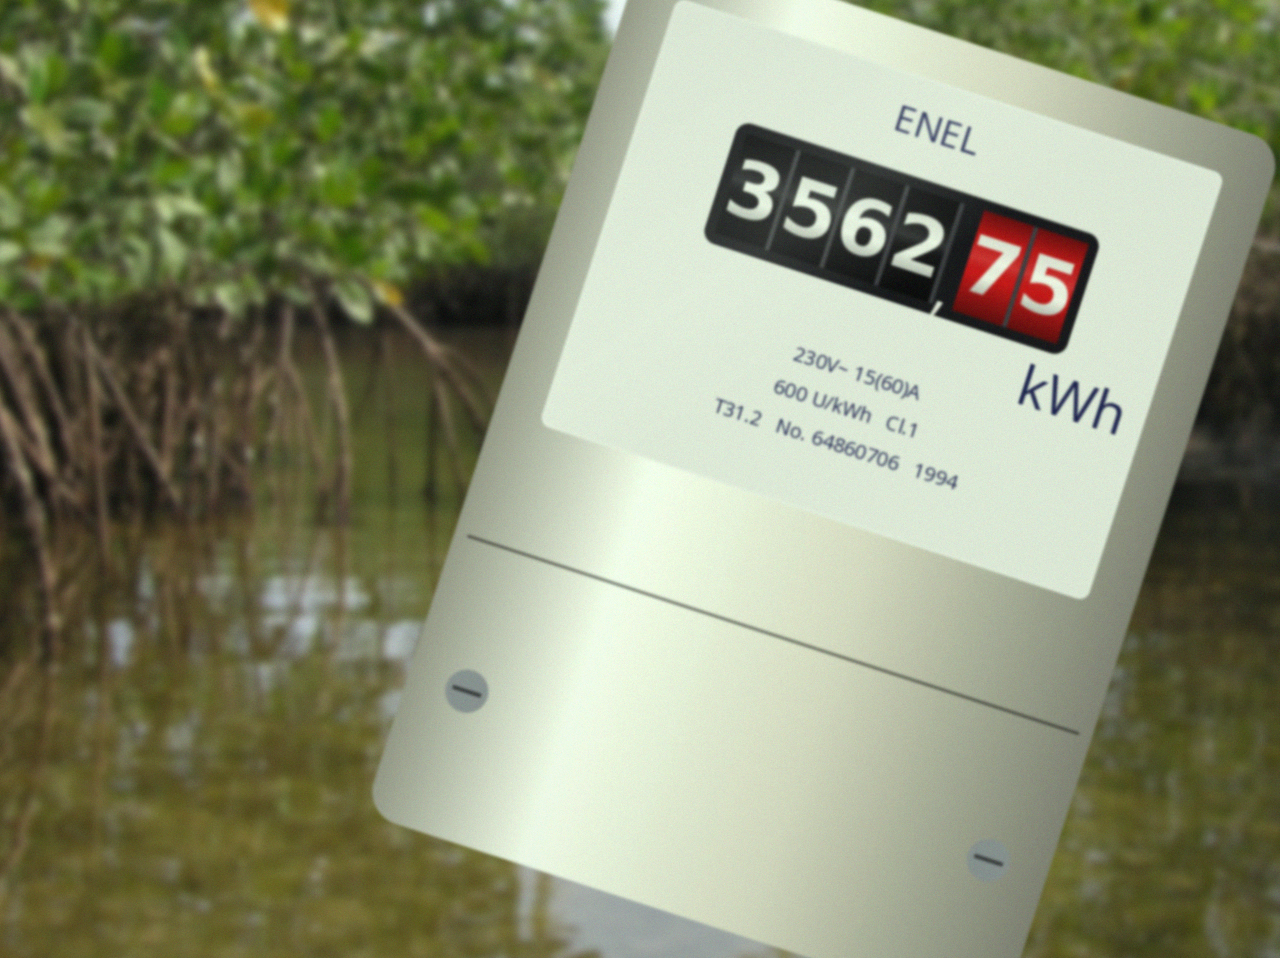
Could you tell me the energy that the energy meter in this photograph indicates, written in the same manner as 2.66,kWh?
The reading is 3562.75,kWh
